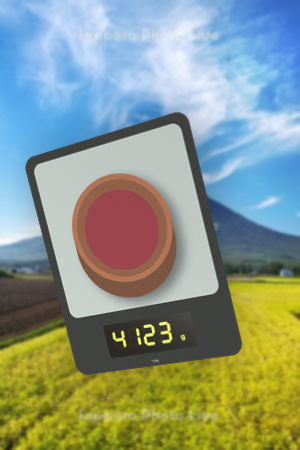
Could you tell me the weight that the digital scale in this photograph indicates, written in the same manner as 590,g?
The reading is 4123,g
